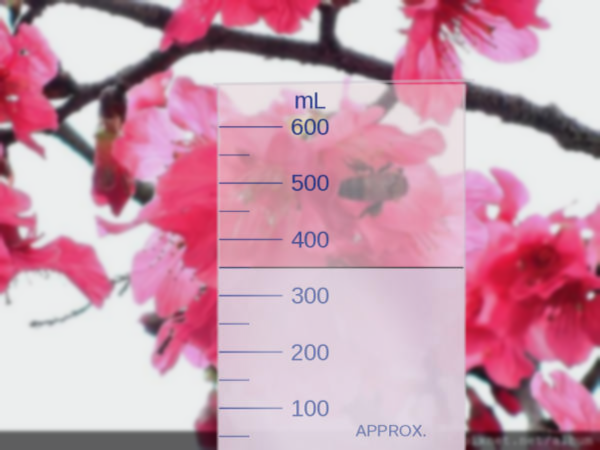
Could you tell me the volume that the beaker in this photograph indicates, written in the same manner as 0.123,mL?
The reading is 350,mL
